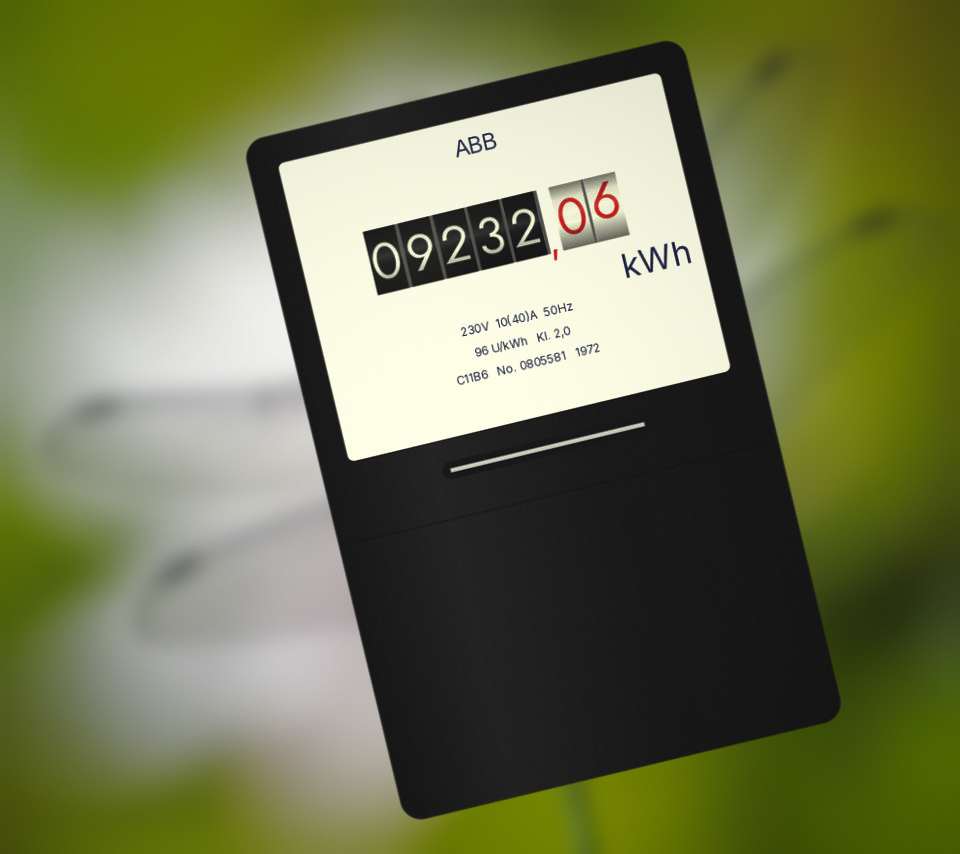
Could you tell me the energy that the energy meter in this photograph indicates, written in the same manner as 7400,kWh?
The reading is 9232.06,kWh
